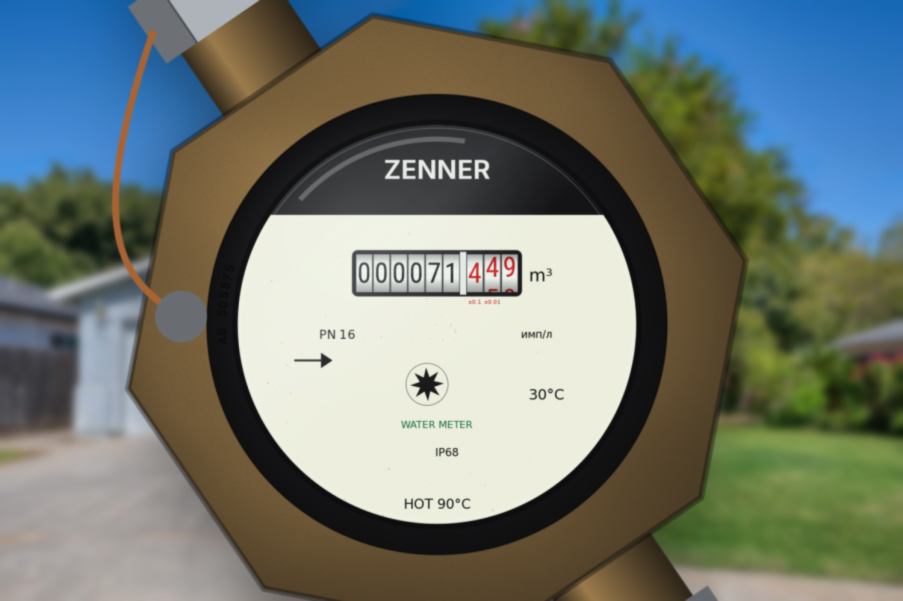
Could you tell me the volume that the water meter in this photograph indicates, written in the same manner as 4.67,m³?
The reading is 71.449,m³
